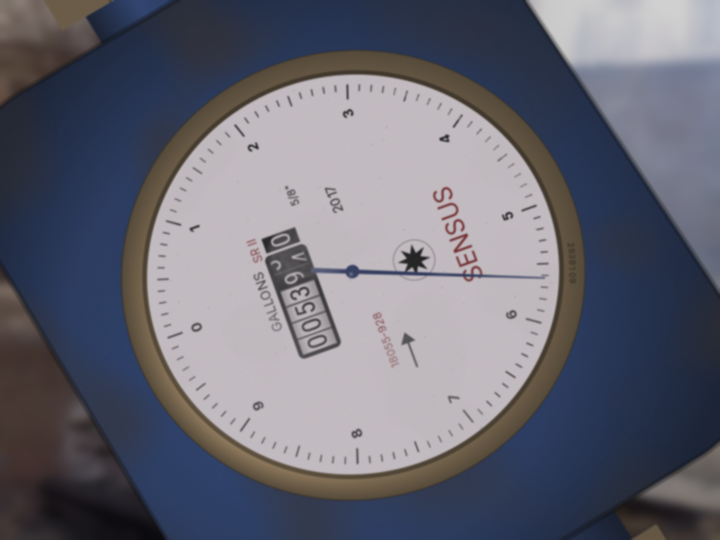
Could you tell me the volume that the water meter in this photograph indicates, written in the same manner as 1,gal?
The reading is 53935.6,gal
